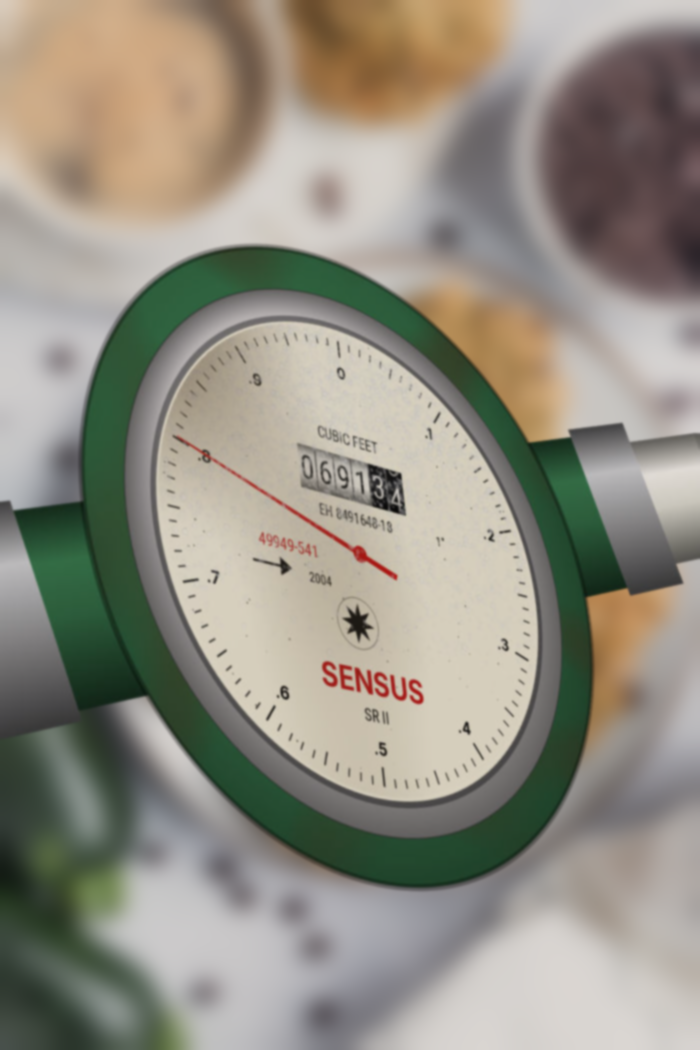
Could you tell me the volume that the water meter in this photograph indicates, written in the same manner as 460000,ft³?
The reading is 69133.80,ft³
